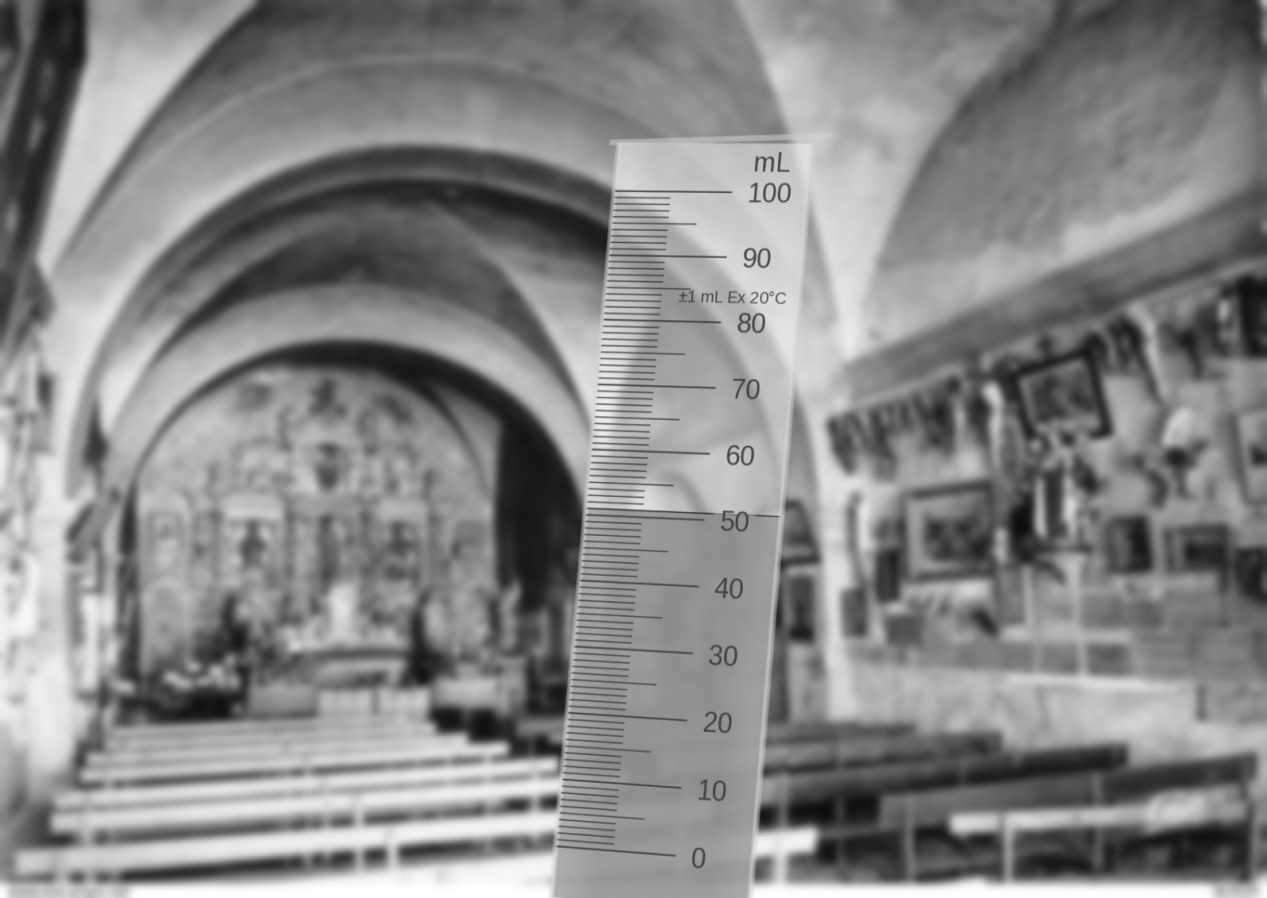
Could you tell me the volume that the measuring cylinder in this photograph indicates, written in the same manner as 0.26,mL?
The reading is 51,mL
